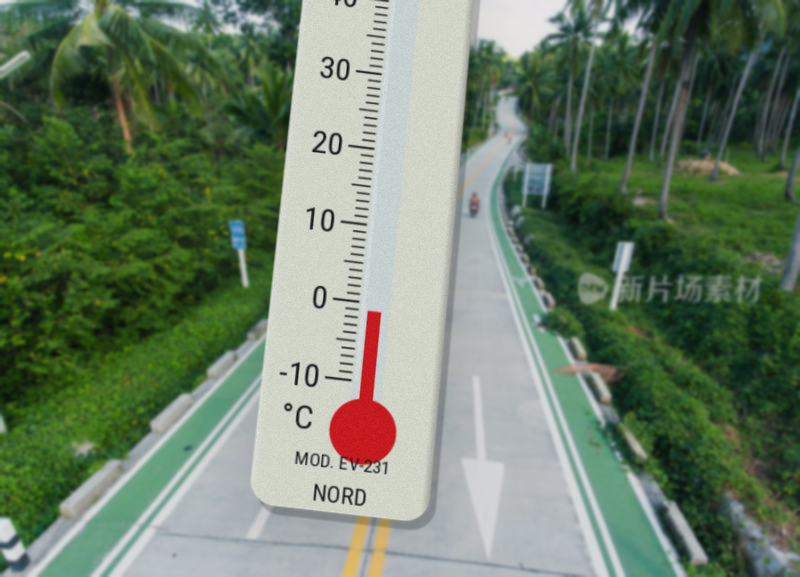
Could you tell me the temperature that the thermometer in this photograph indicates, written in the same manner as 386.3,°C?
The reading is -1,°C
